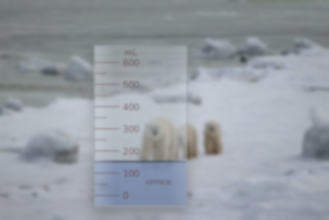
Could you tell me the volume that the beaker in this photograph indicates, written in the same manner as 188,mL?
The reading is 150,mL
